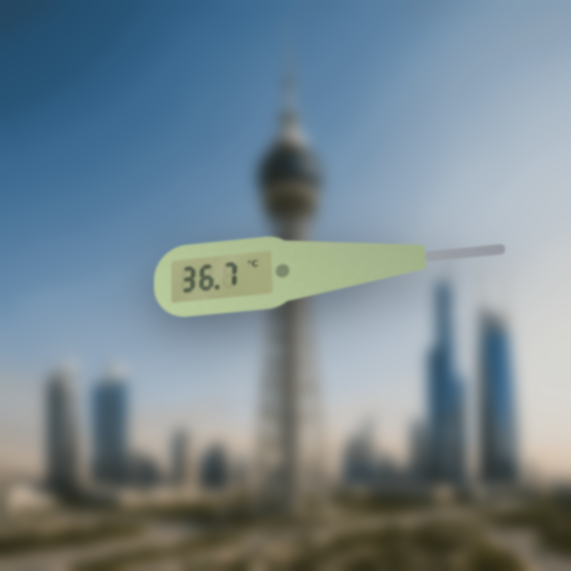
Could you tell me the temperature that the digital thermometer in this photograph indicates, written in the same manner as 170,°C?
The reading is 36.7,°C
